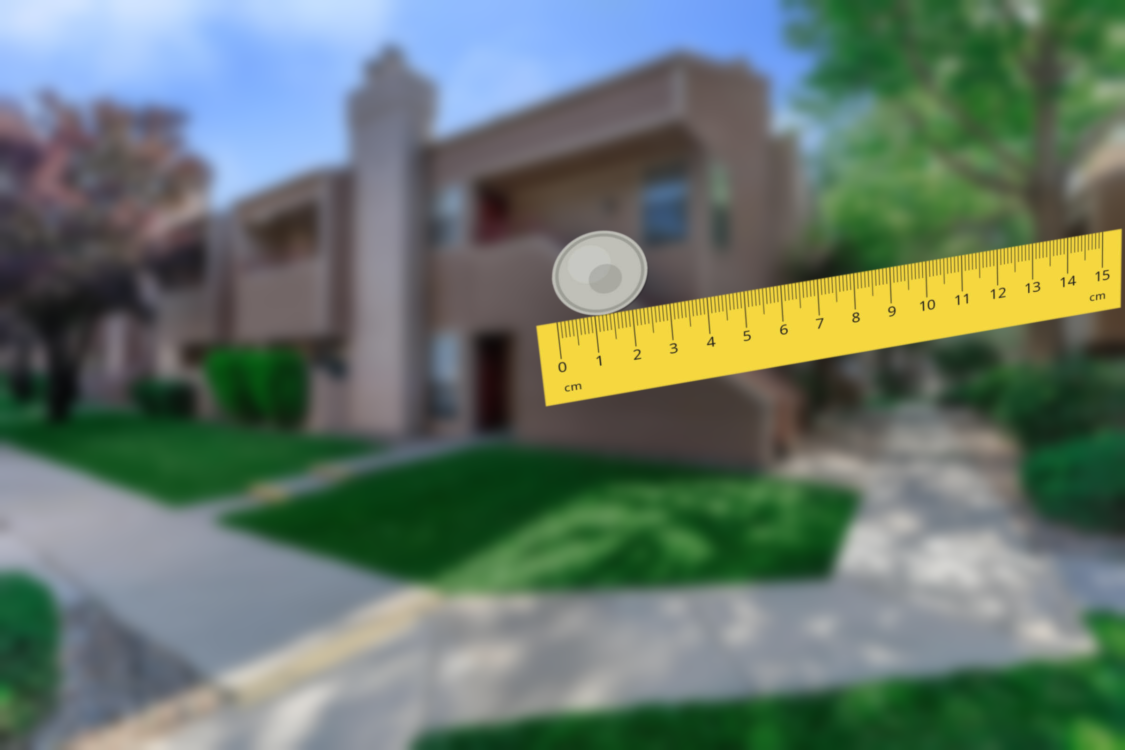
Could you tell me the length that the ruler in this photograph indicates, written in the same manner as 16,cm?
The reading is 2.5,cm
